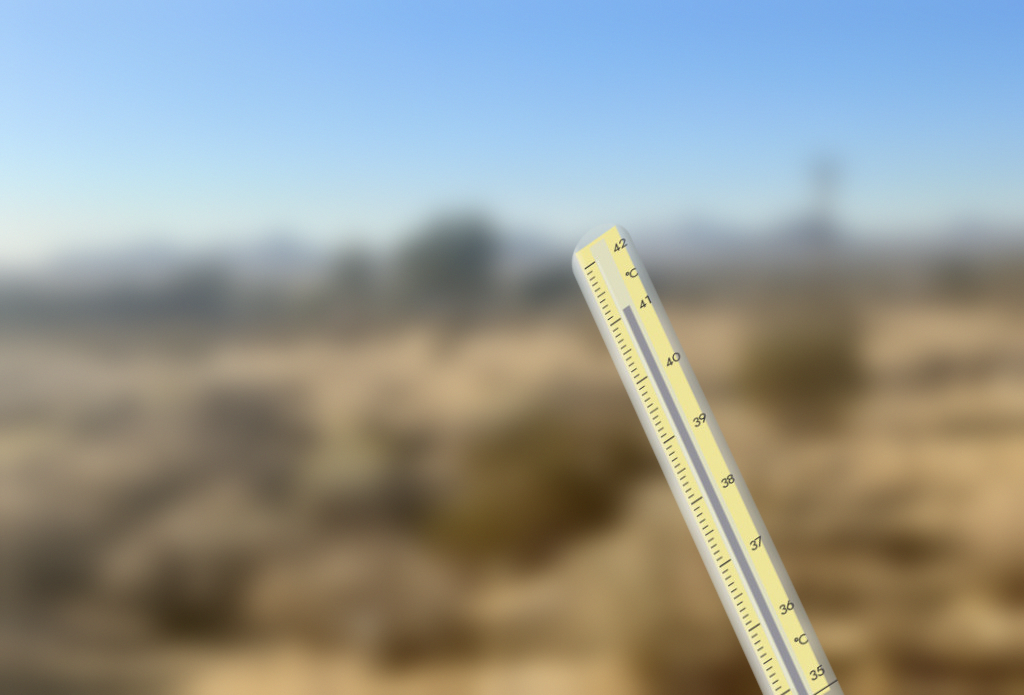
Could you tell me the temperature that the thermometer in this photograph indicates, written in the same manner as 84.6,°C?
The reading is 41.1,°C
